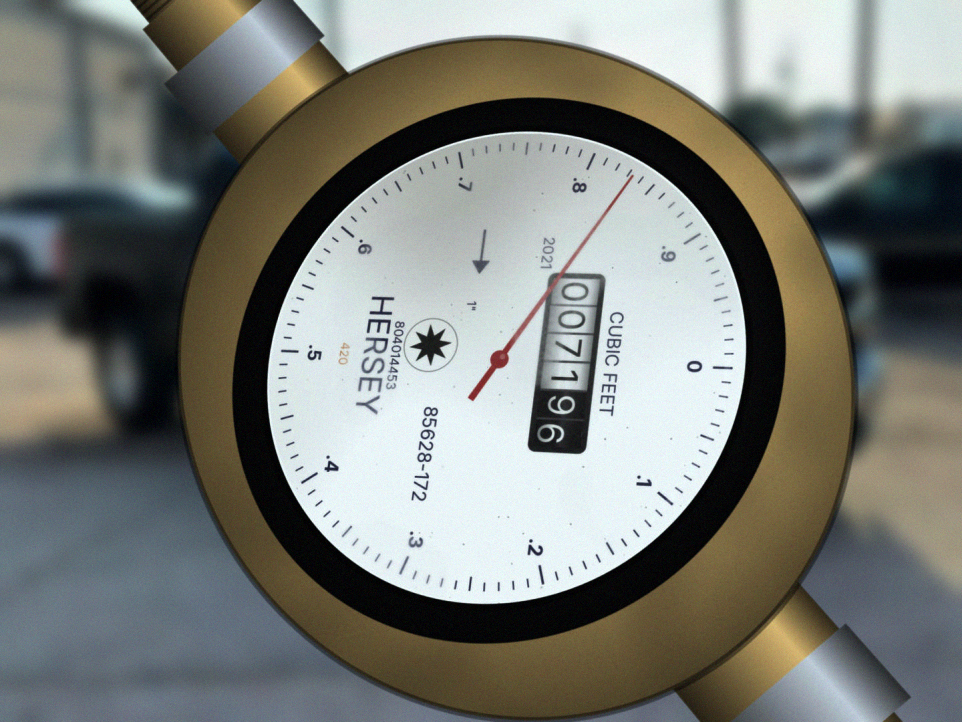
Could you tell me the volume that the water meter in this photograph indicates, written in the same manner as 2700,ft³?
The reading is 7195.83,ft³
